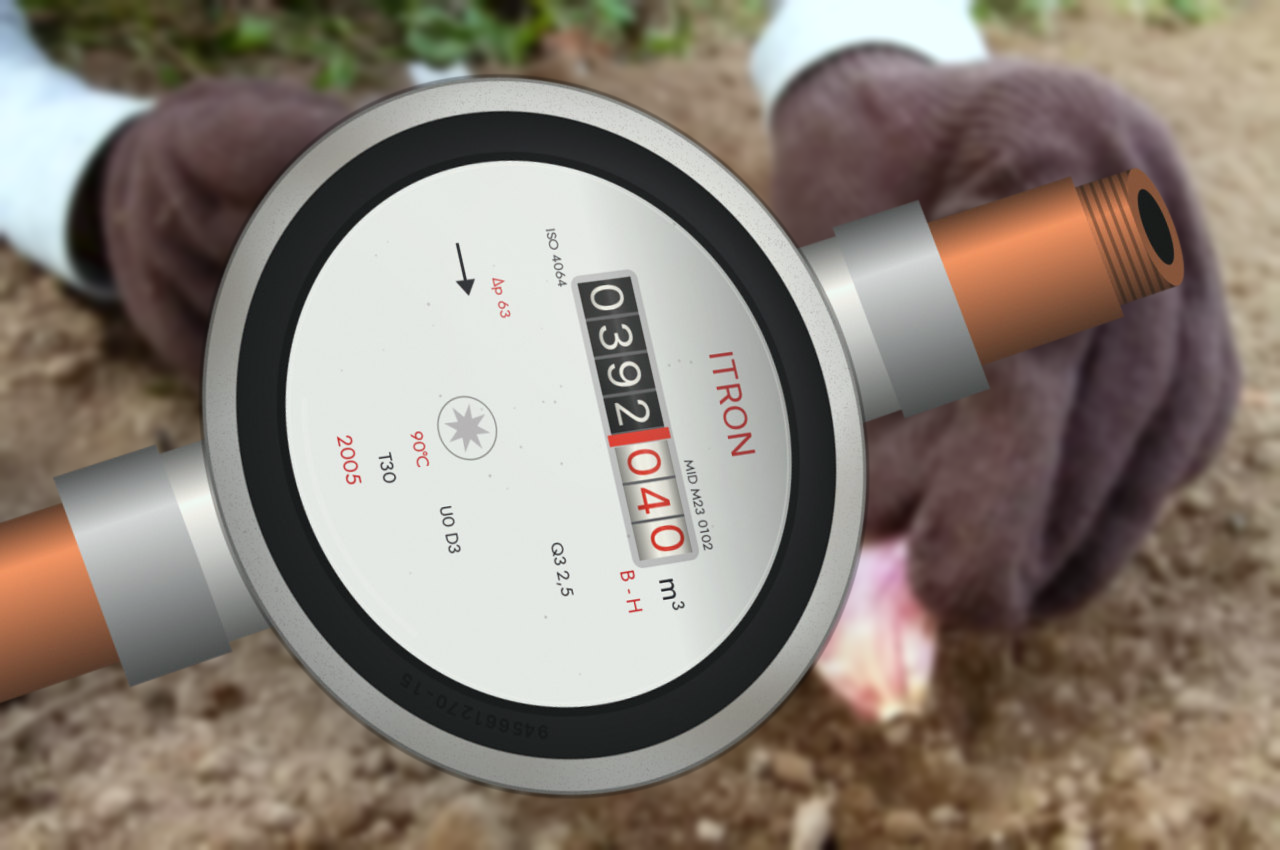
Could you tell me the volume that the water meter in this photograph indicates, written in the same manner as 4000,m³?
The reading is 392.040,m³
